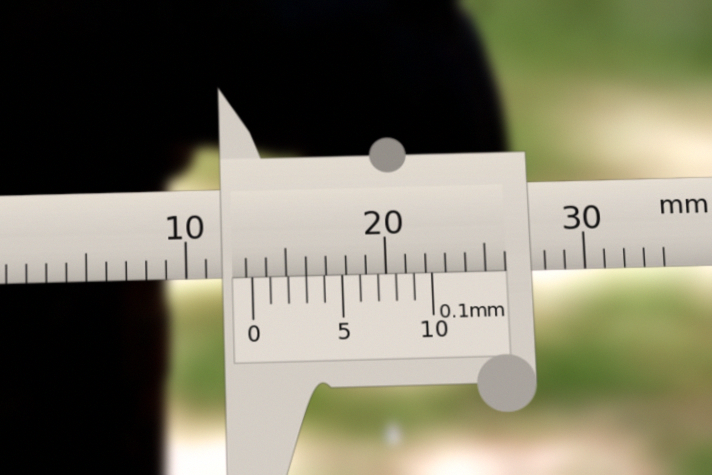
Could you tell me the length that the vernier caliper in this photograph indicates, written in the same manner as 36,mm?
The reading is 13.3,mm
